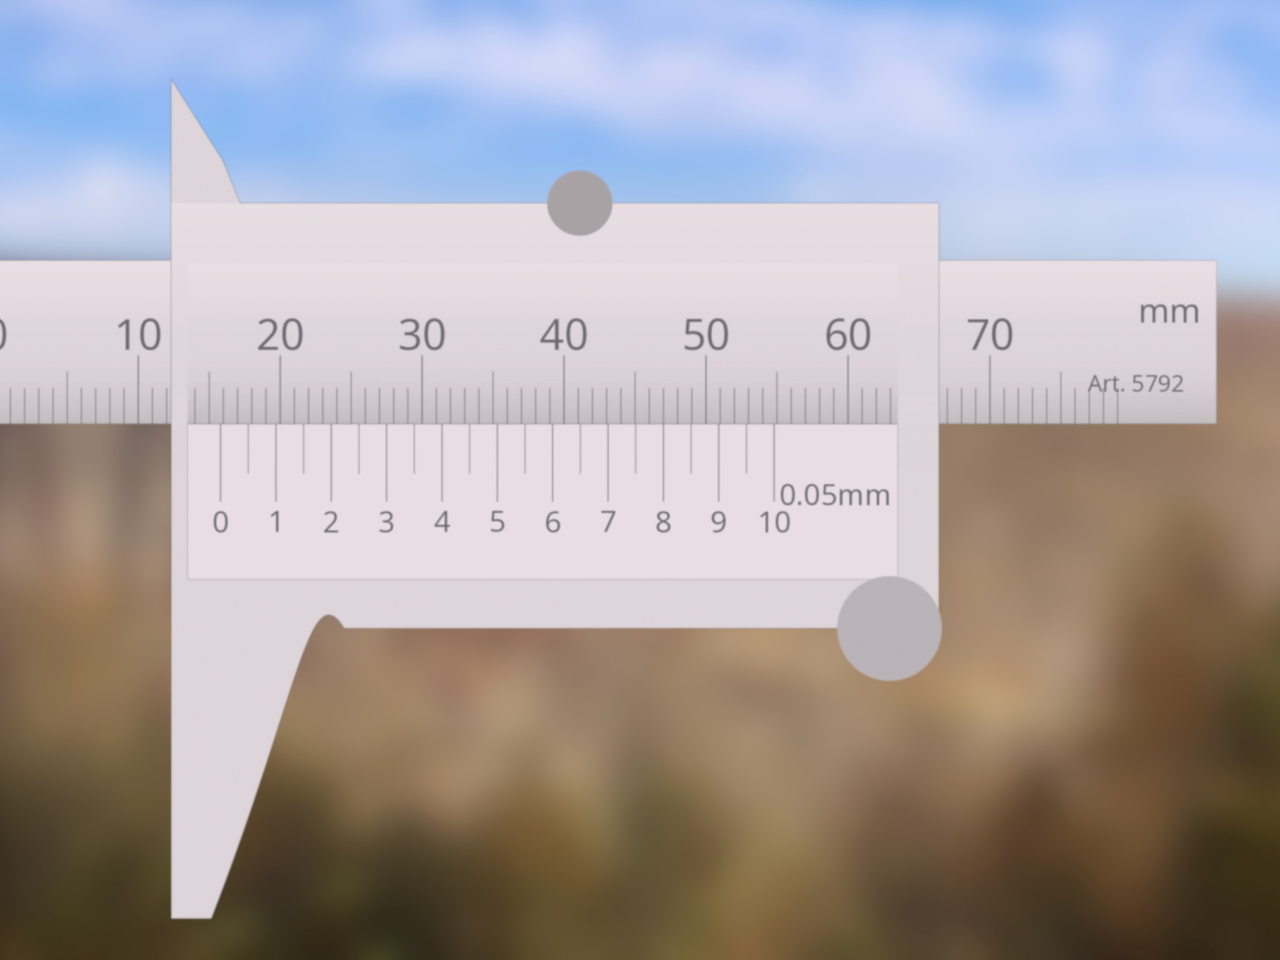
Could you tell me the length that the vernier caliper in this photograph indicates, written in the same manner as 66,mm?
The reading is 15.8,mm
